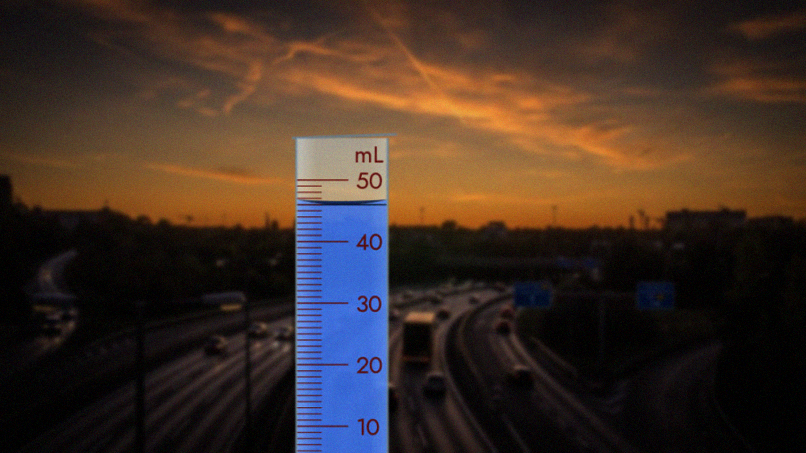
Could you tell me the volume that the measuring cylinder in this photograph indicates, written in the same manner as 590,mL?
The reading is 46,mL
